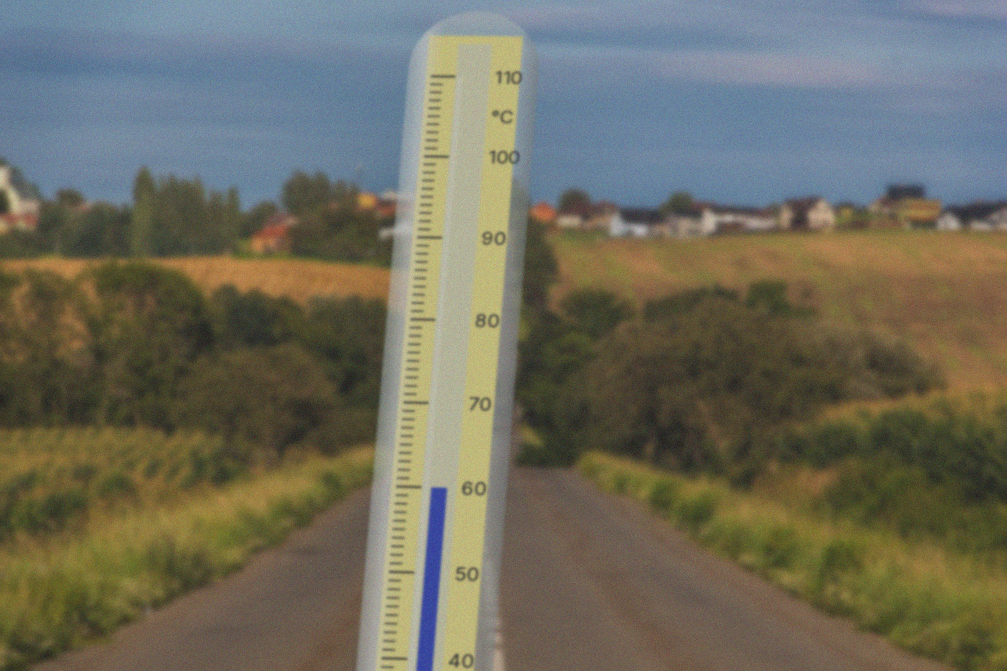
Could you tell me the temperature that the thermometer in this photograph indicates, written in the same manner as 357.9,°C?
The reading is 60,°C
